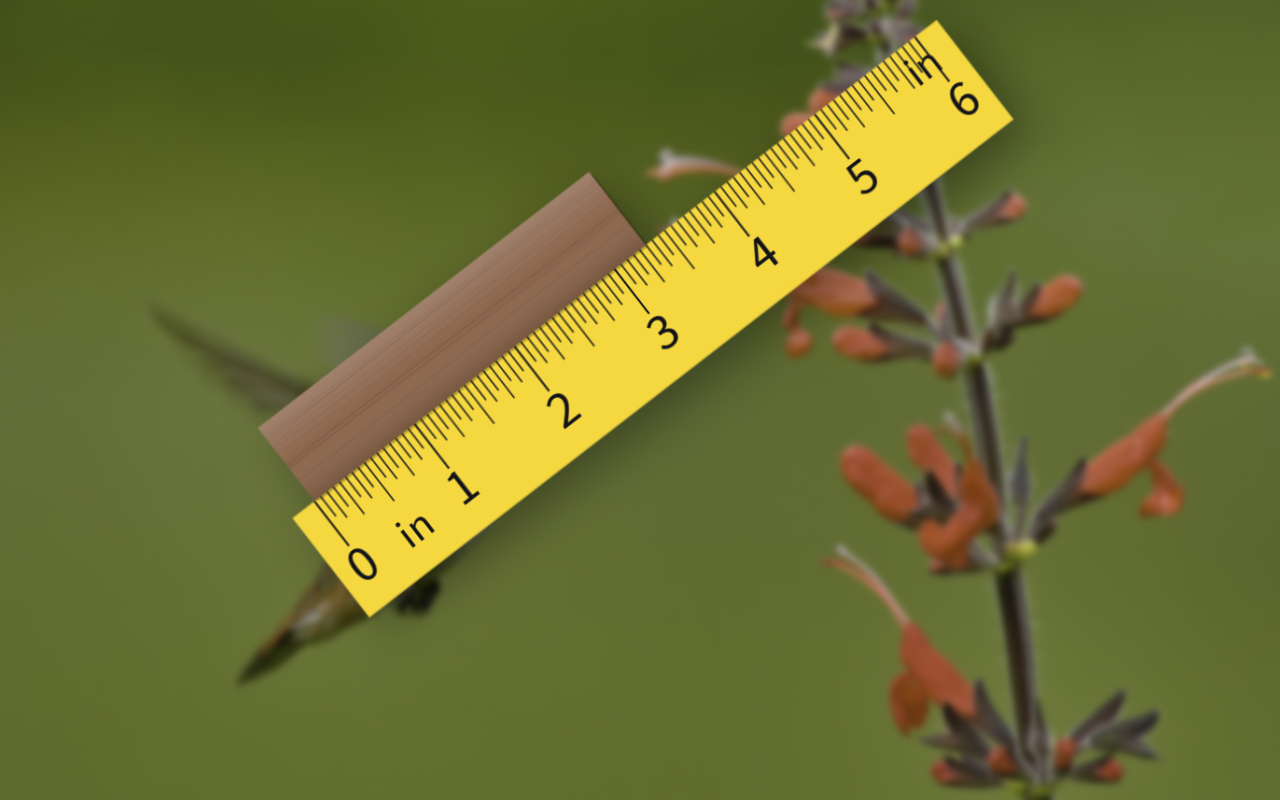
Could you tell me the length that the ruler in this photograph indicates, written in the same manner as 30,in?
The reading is 3.3125,in
